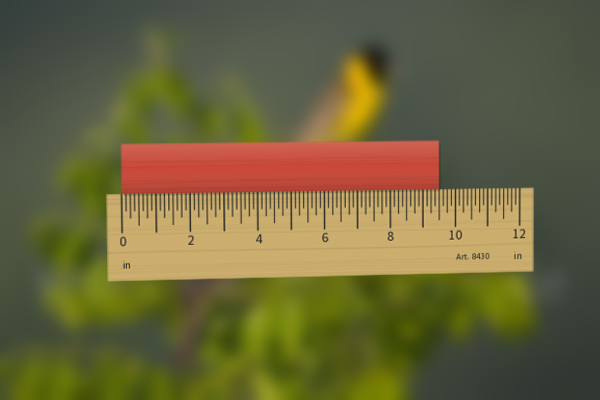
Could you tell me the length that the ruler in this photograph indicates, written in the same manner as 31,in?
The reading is 9.5,in
